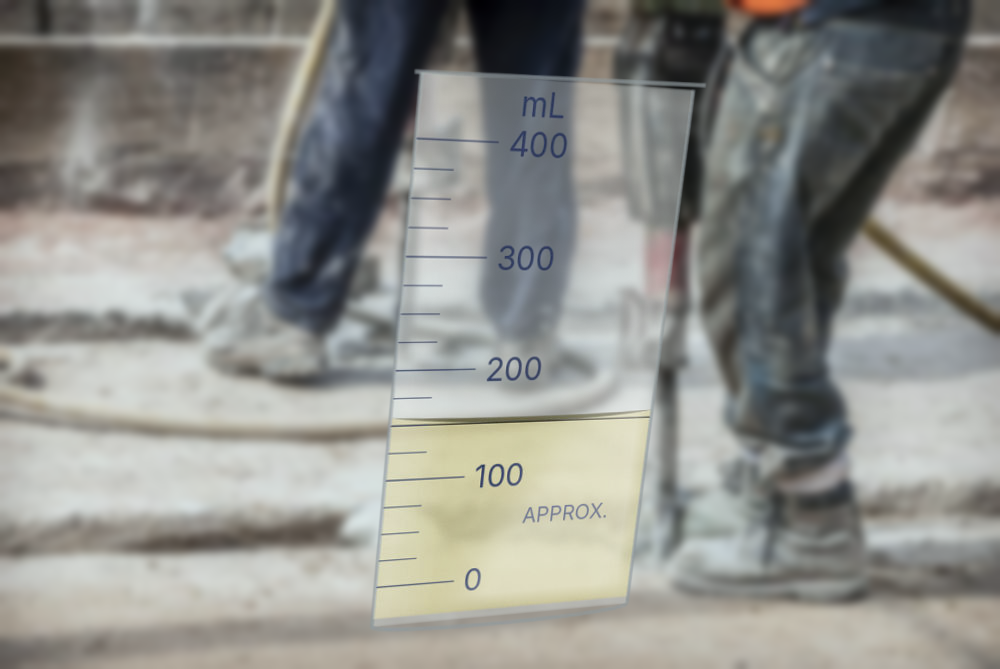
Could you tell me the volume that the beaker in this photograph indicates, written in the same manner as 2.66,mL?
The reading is 150,mL
